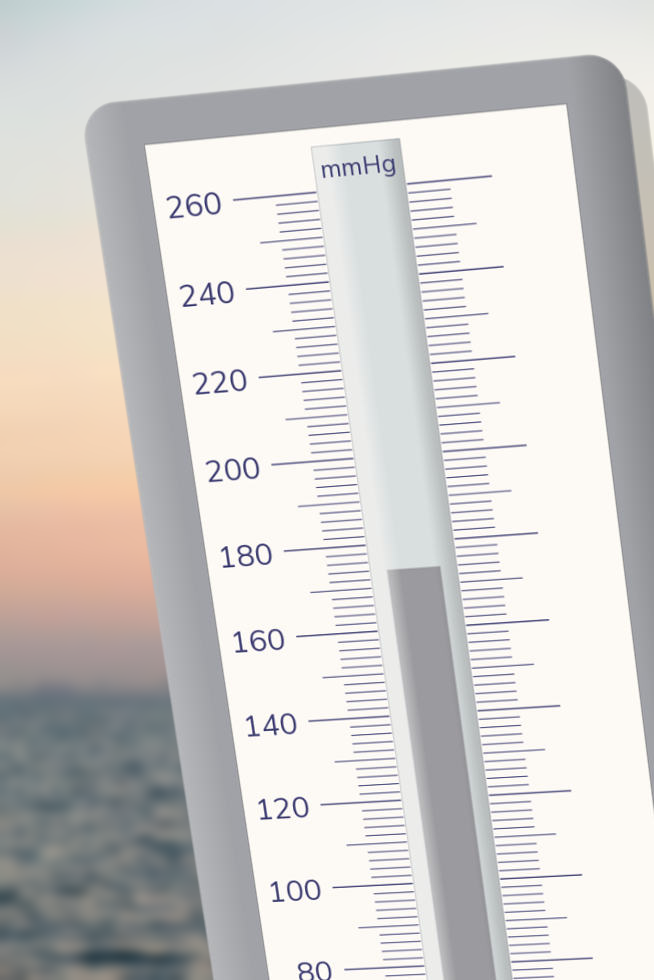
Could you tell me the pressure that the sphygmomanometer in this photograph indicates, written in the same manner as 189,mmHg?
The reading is 174,mmHg
